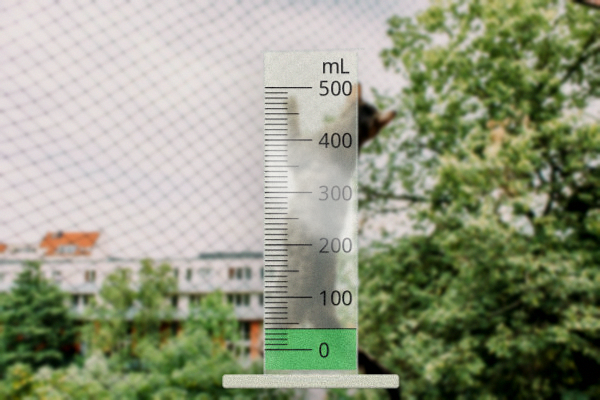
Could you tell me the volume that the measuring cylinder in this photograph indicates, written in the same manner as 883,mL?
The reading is 40,mL
